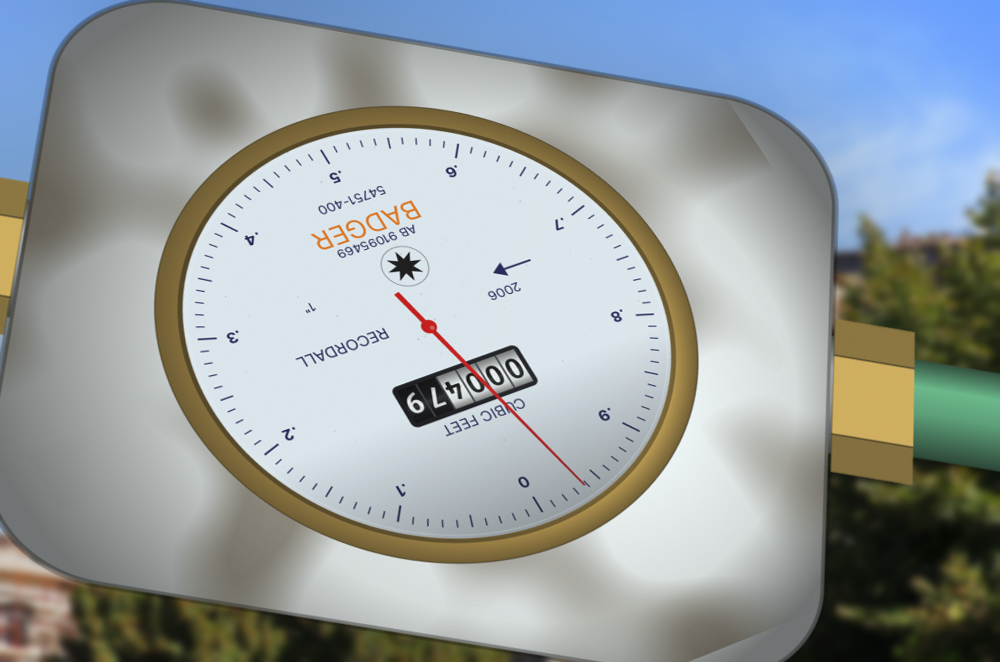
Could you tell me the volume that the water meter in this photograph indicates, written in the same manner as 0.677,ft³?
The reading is 478.96,ft³
